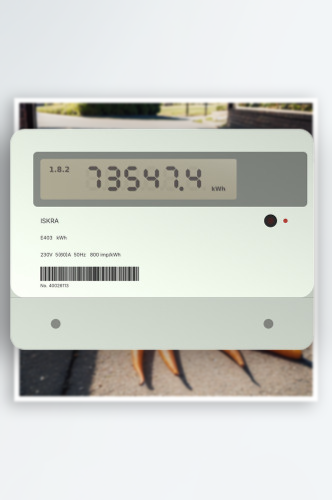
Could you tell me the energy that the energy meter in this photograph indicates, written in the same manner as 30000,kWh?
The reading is 73547.4,kWh
